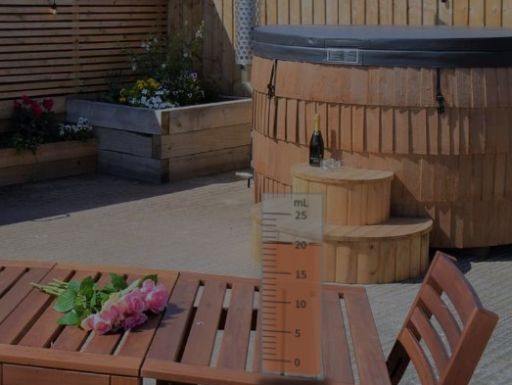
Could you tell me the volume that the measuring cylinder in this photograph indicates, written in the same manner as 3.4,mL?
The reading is 20,mL
